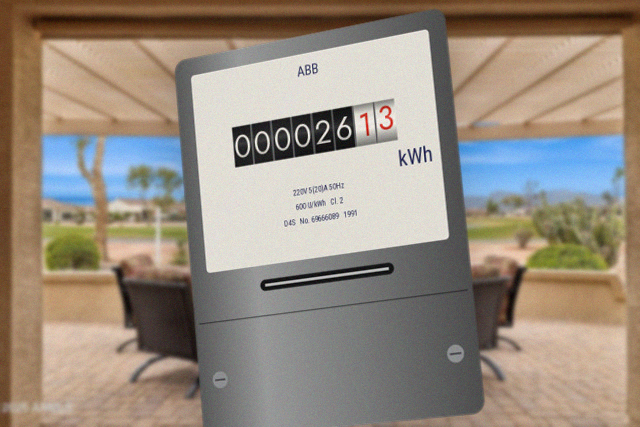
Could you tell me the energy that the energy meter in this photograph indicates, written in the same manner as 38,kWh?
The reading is 26.13,kWh
